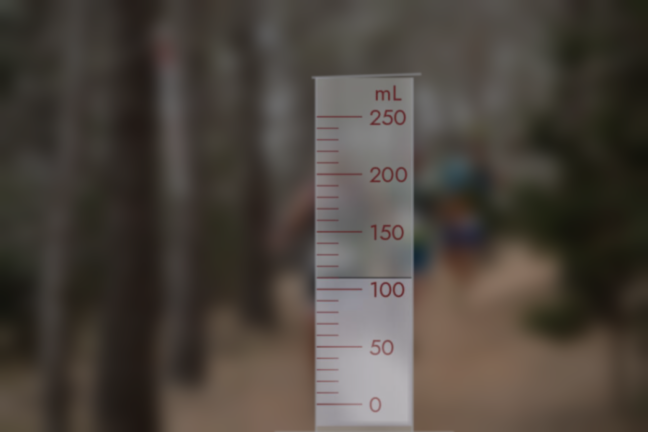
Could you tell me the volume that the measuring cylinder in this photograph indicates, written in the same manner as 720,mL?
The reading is 110,mL
